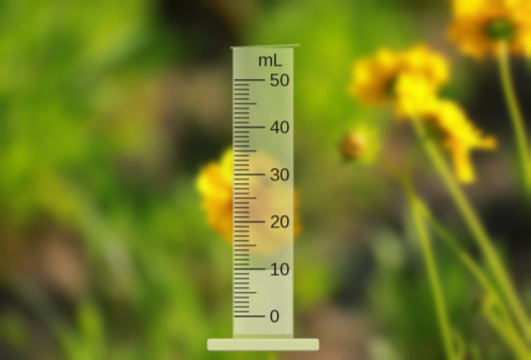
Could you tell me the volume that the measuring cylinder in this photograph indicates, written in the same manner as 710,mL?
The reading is 10,mL
